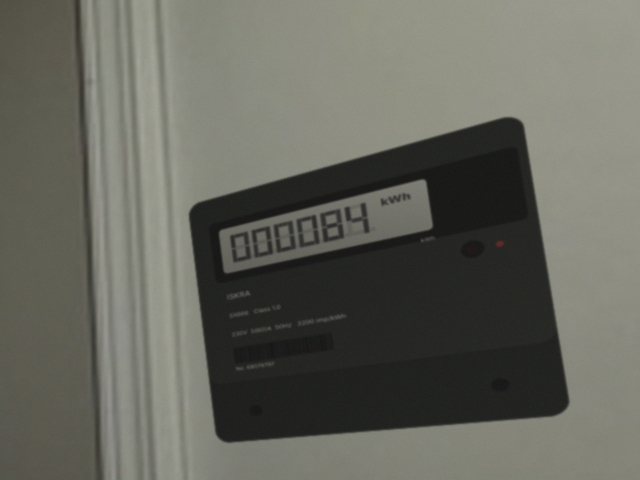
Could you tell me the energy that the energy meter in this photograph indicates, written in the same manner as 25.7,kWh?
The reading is 84,kWh
